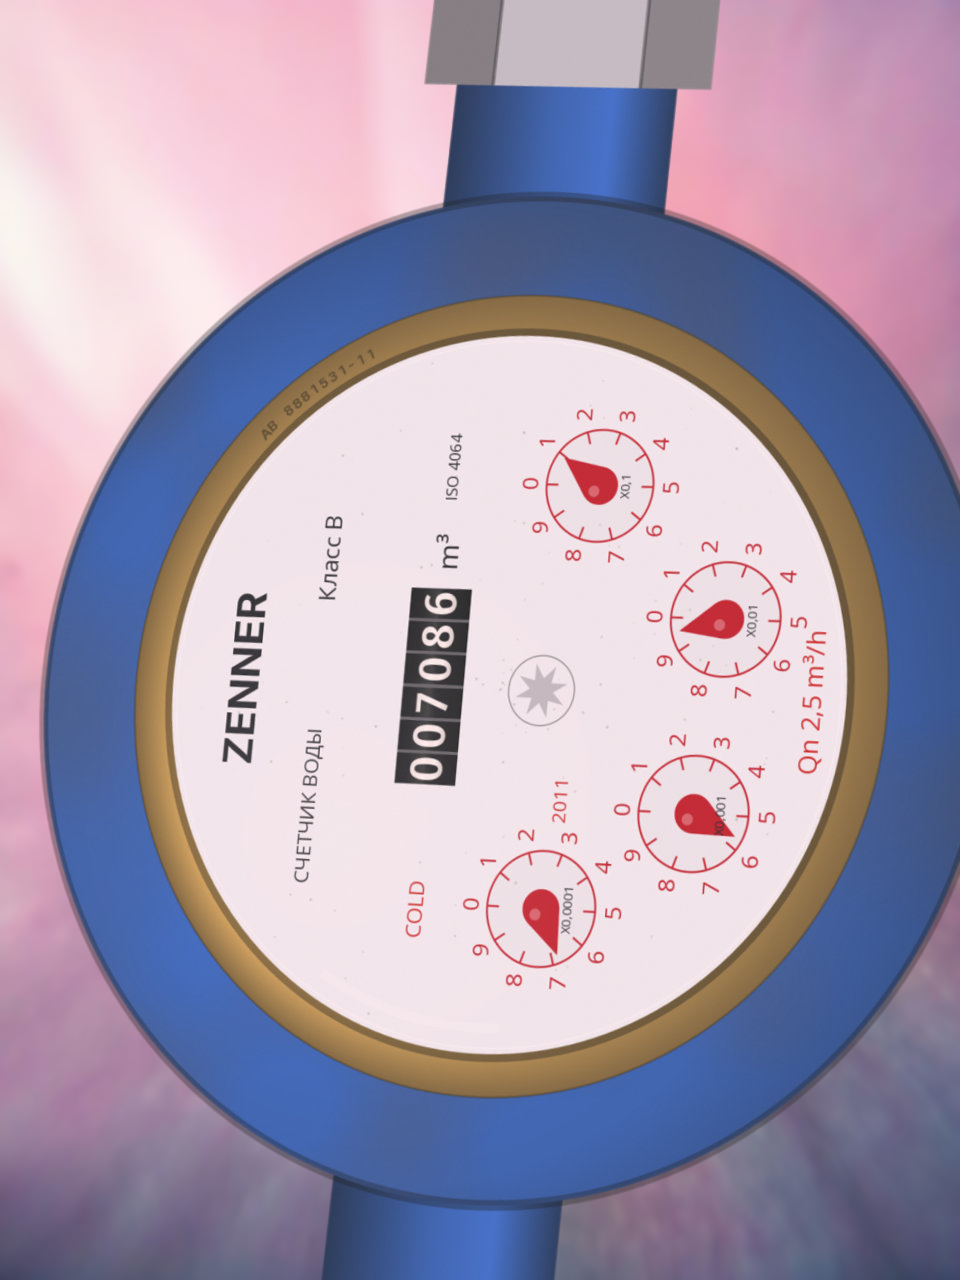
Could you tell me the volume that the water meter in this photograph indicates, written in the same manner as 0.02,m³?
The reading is 7086.0956,m³
